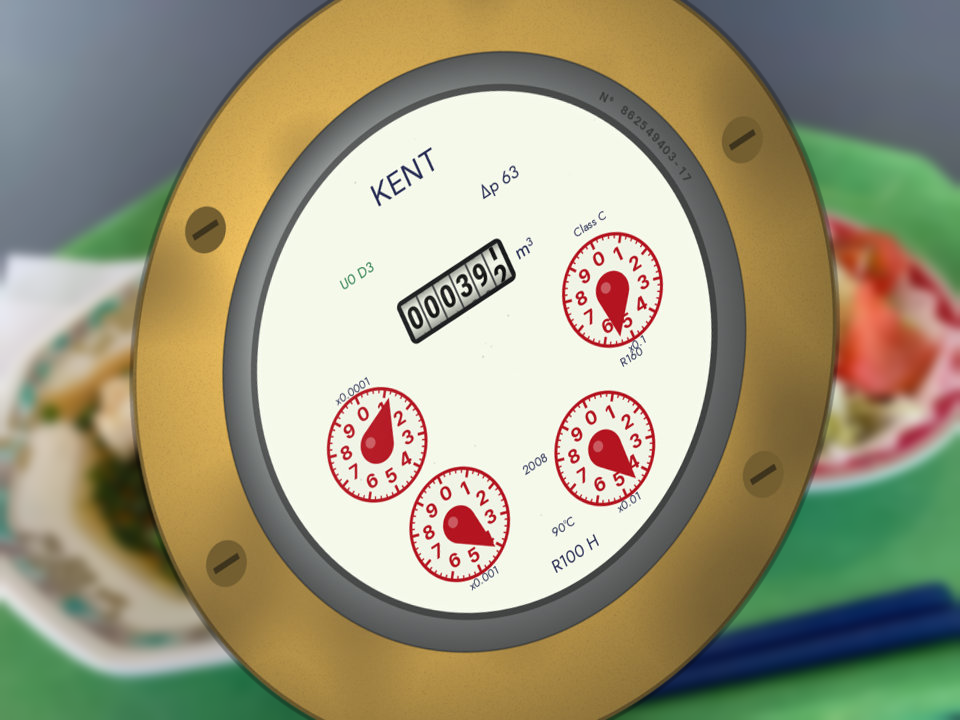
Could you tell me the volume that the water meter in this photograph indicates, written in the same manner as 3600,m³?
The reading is 391.5441,m³
